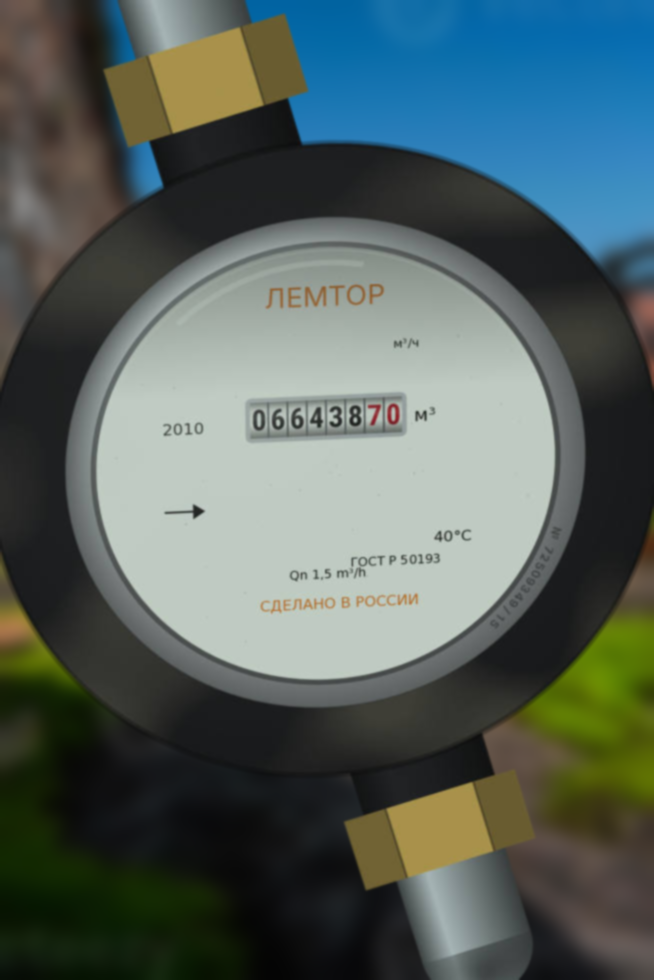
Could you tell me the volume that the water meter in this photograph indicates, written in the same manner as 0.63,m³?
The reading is 66438.70,m³
